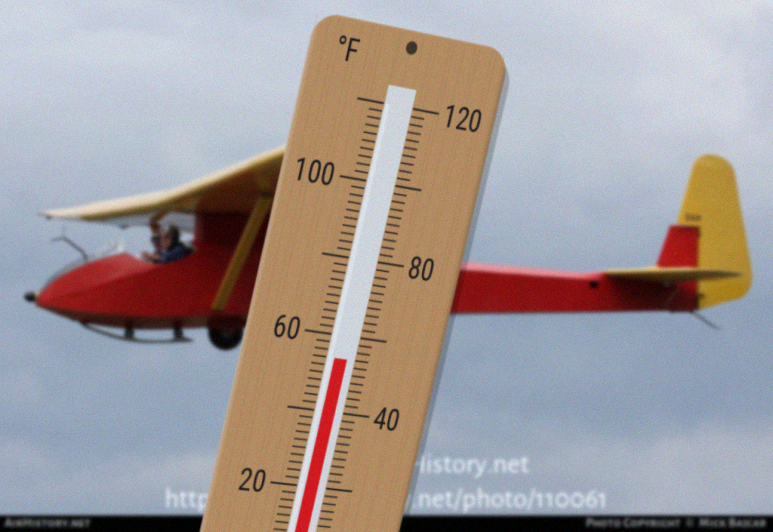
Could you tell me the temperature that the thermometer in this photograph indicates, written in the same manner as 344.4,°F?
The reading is 54,°F
